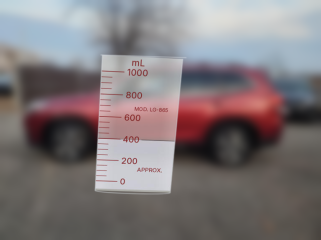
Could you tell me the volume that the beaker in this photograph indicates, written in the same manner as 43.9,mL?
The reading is 400,mL
